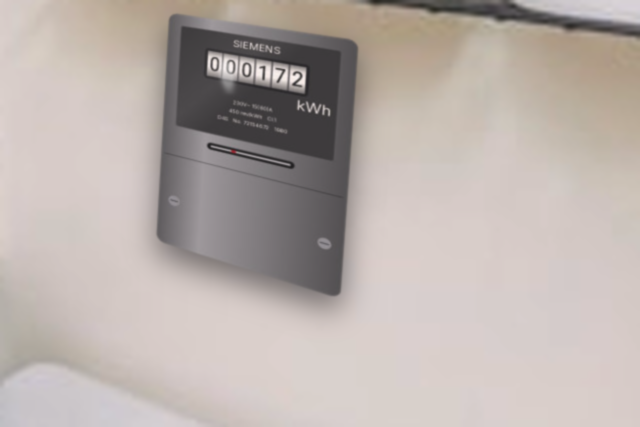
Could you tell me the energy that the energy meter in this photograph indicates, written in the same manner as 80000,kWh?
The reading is 172,kWh
